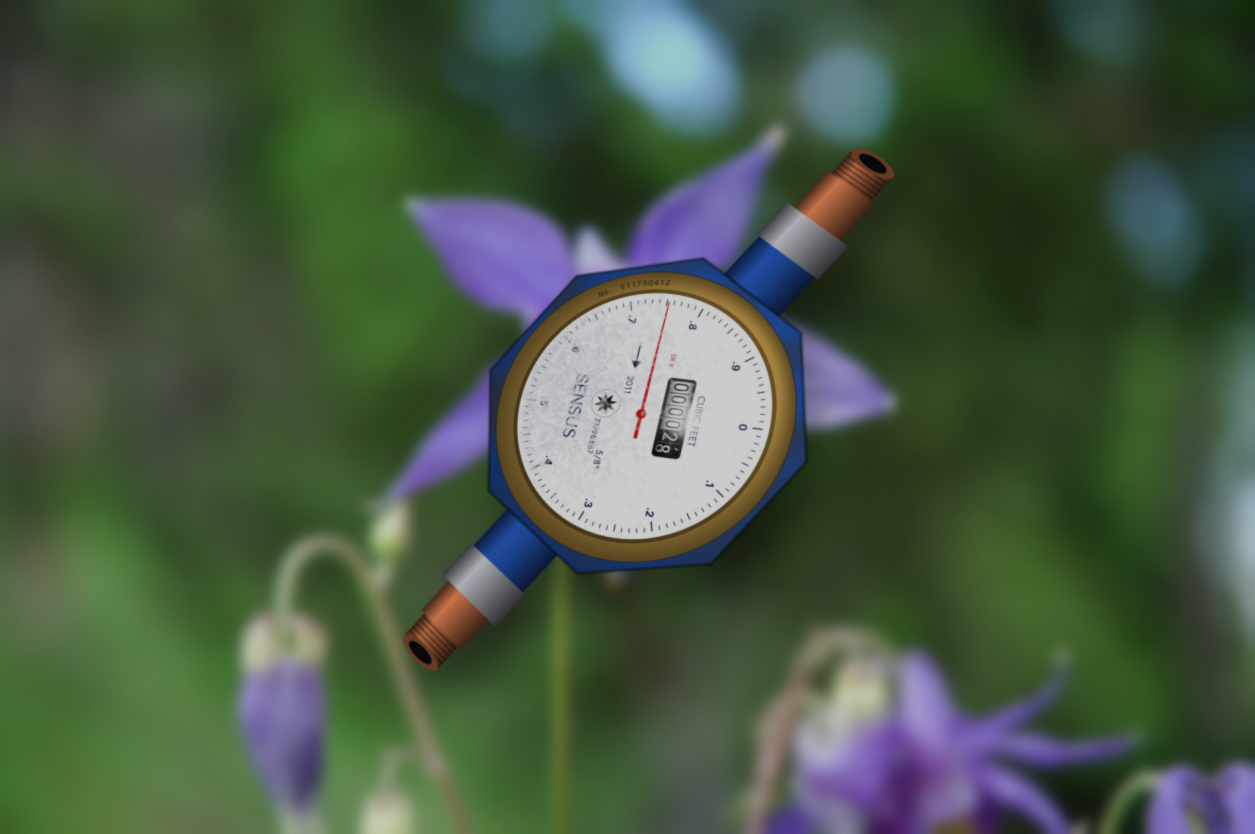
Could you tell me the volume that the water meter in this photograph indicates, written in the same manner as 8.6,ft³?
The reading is 27.75,ft³
